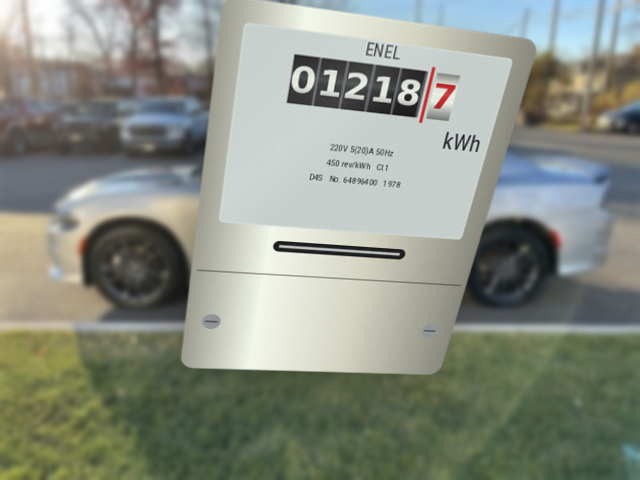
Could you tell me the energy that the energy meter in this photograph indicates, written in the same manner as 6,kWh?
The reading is 1218.7,kWh
